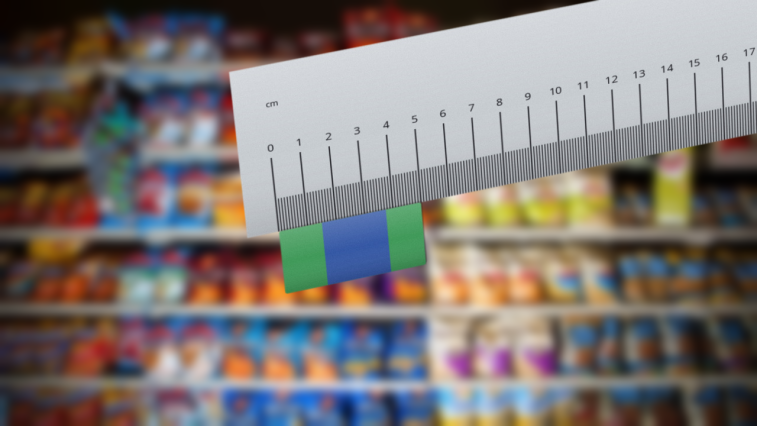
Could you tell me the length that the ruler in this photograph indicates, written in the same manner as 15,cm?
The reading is 5,cm
